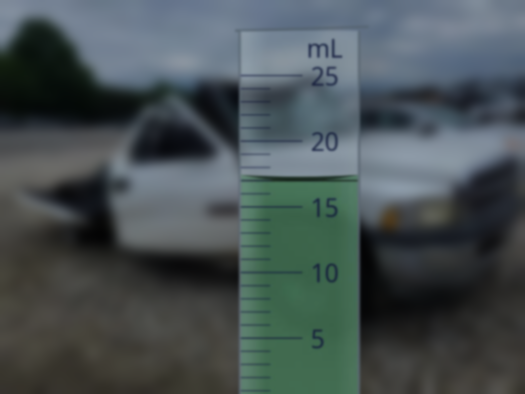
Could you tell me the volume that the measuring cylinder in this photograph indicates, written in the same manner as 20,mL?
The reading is 17,mL
